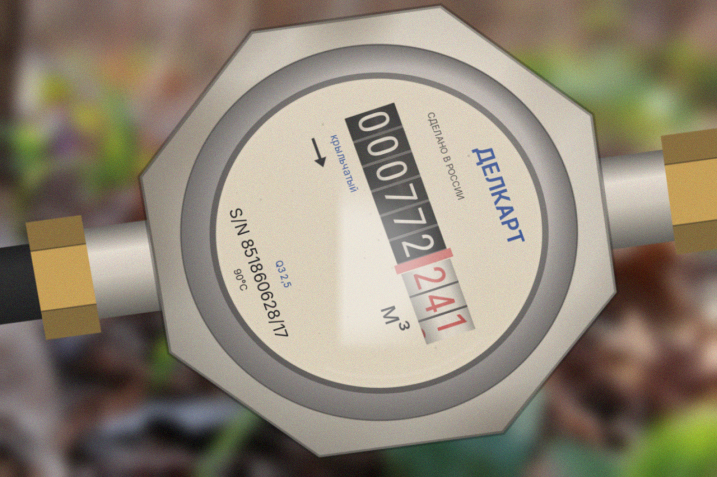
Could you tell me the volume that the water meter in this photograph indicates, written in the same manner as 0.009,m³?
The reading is 772.241,m³
